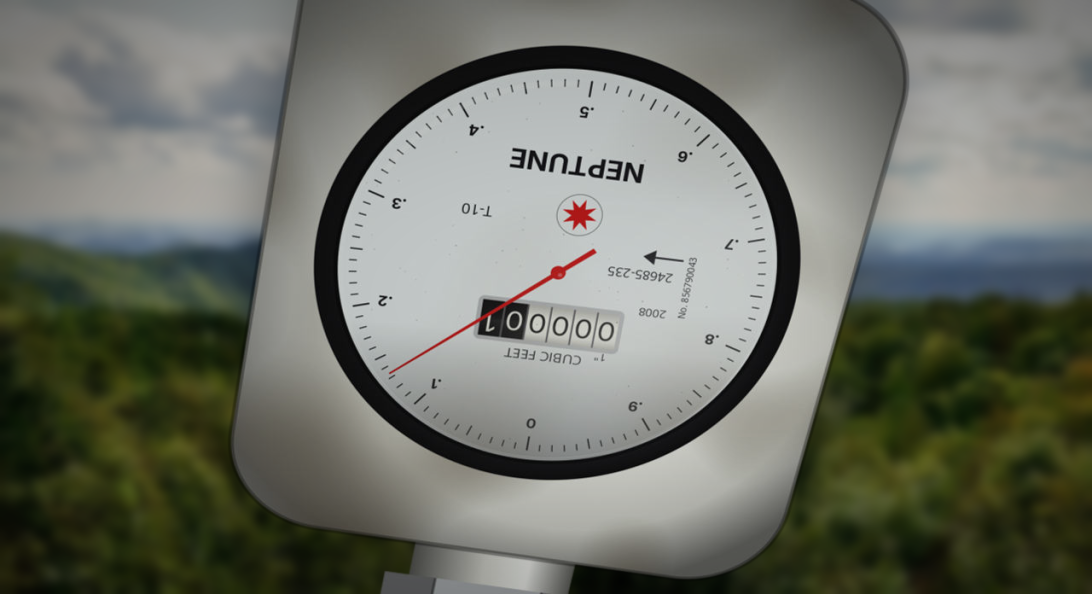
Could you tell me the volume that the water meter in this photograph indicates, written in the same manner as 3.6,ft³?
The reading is 1.13,ft³
